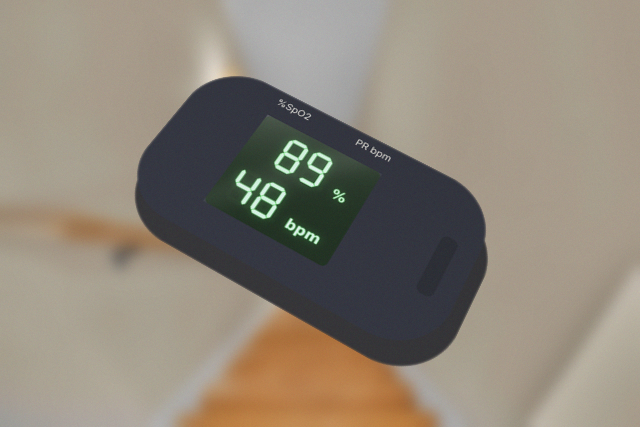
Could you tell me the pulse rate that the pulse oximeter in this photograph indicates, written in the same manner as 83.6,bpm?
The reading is 48,bpm
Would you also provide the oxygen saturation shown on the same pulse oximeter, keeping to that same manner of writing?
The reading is 89,%
